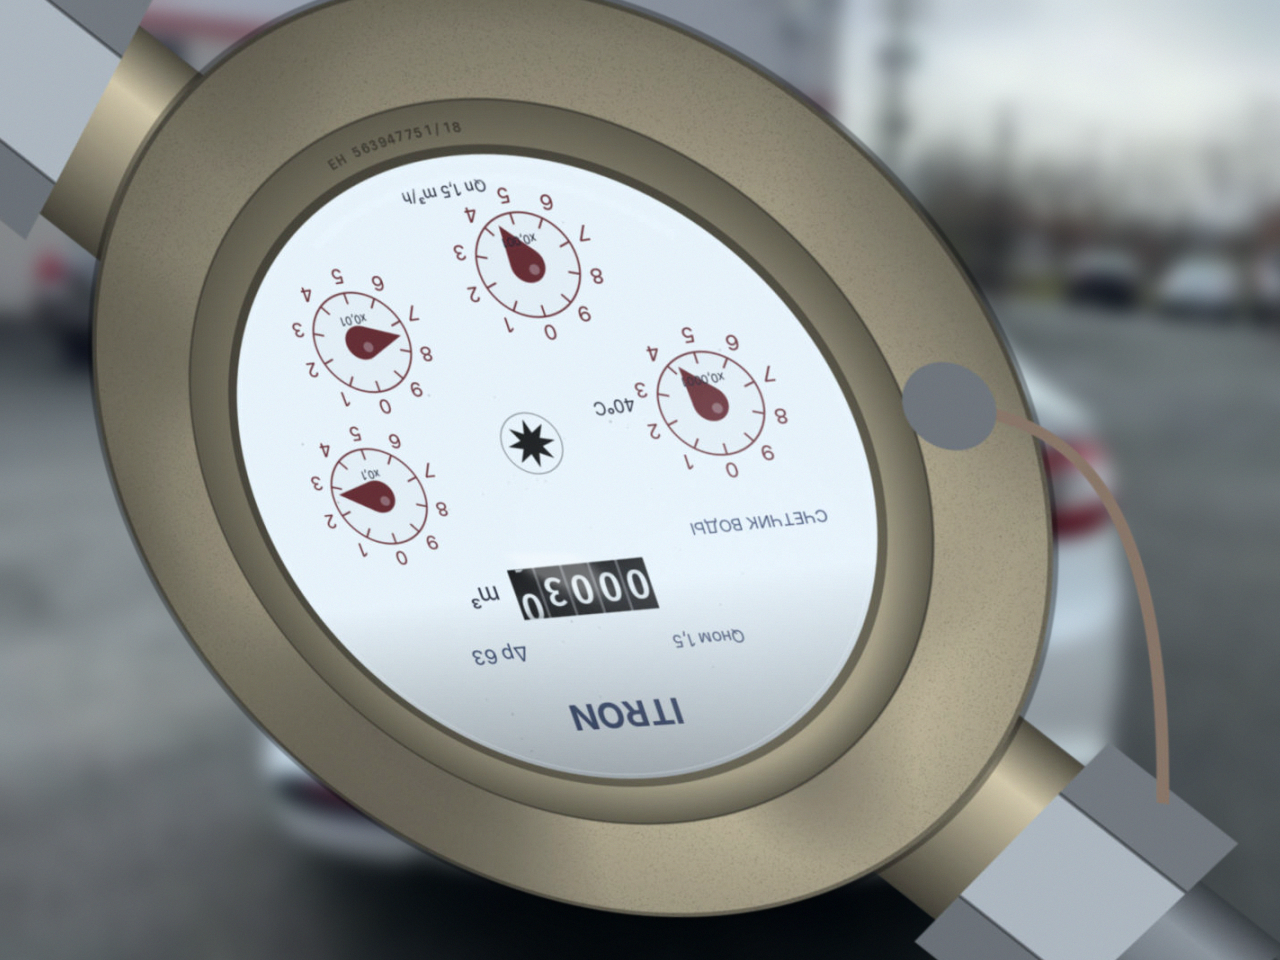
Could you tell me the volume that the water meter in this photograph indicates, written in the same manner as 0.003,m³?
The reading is 30.2744,m³
